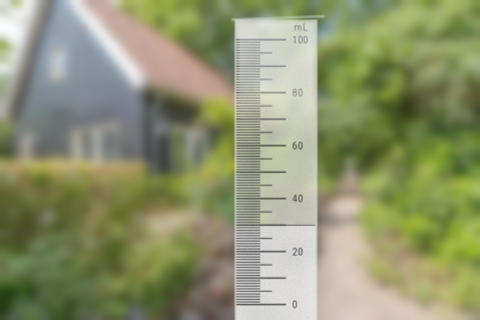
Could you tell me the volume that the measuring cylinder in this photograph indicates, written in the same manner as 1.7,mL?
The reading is 30,mL
